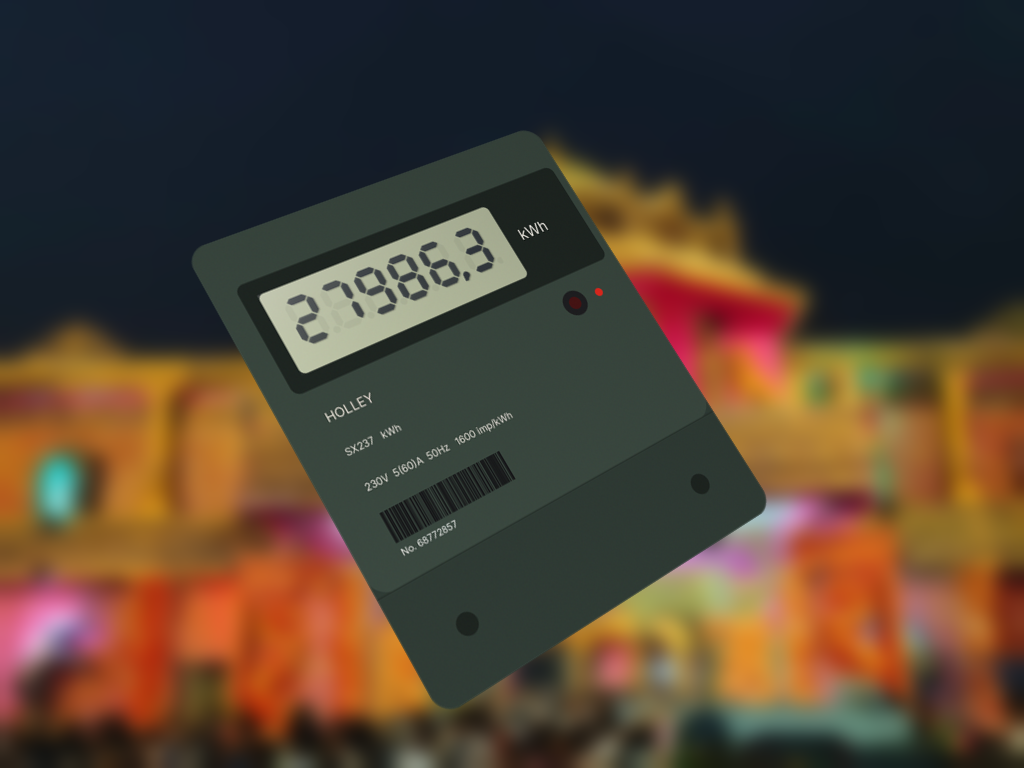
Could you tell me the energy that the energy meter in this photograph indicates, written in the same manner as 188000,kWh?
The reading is 27986.3,kWh
